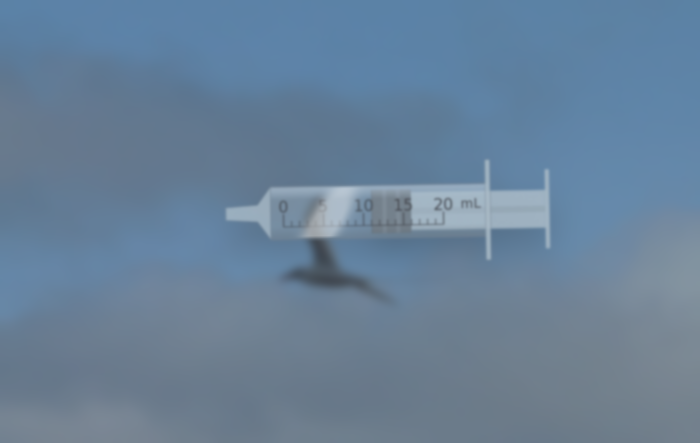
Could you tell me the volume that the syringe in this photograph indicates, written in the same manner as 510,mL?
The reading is 11,mL
